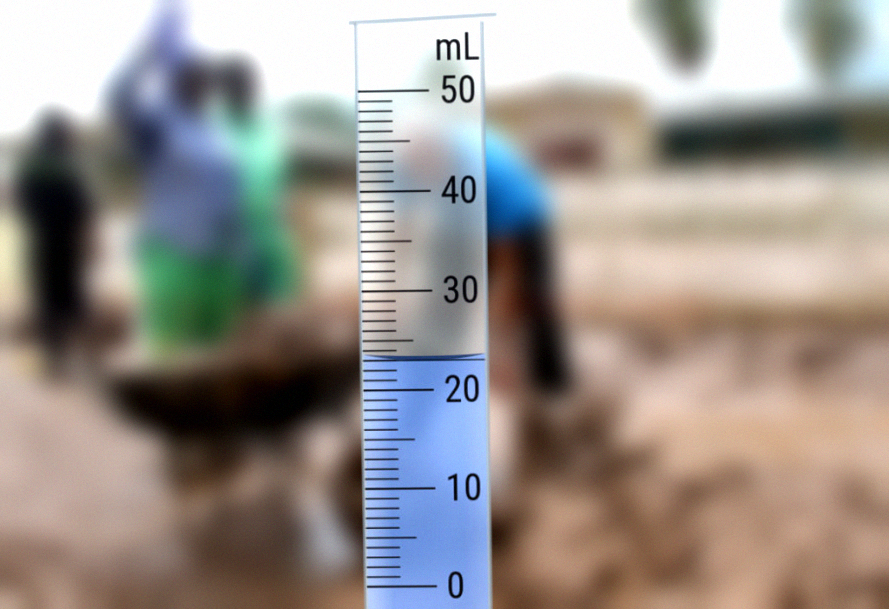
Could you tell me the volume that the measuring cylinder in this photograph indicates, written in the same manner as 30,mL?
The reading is 23,mL
